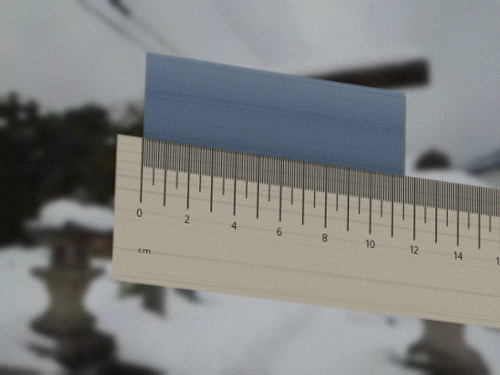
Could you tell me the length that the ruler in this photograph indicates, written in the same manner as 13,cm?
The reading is 11.5,cm
